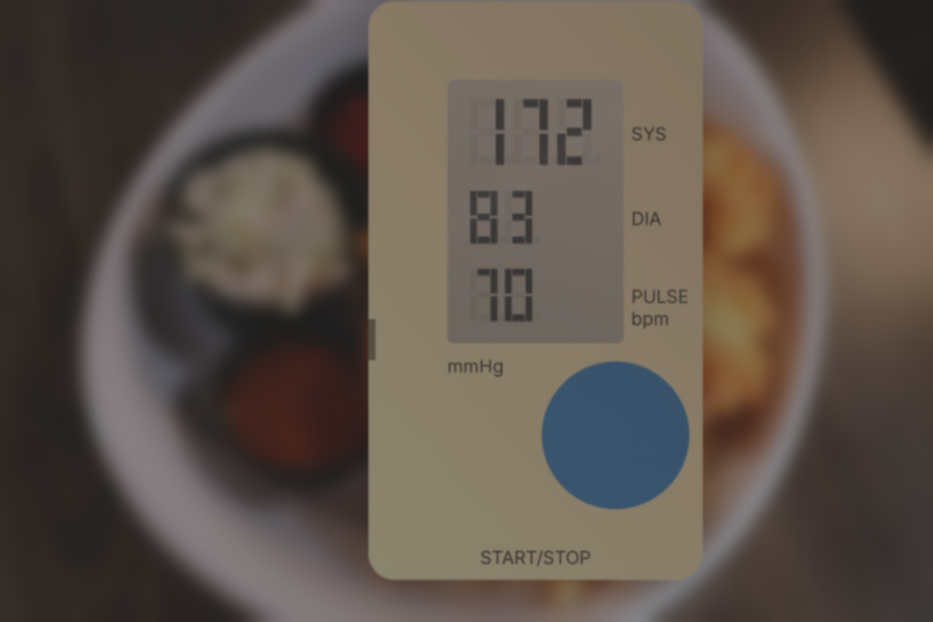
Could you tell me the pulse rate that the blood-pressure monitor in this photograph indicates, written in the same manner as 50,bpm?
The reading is 70,bpm
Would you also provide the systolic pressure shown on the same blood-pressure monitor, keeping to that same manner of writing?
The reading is 172,mmHg
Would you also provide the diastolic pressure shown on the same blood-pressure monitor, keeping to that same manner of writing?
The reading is 83,mmHg
